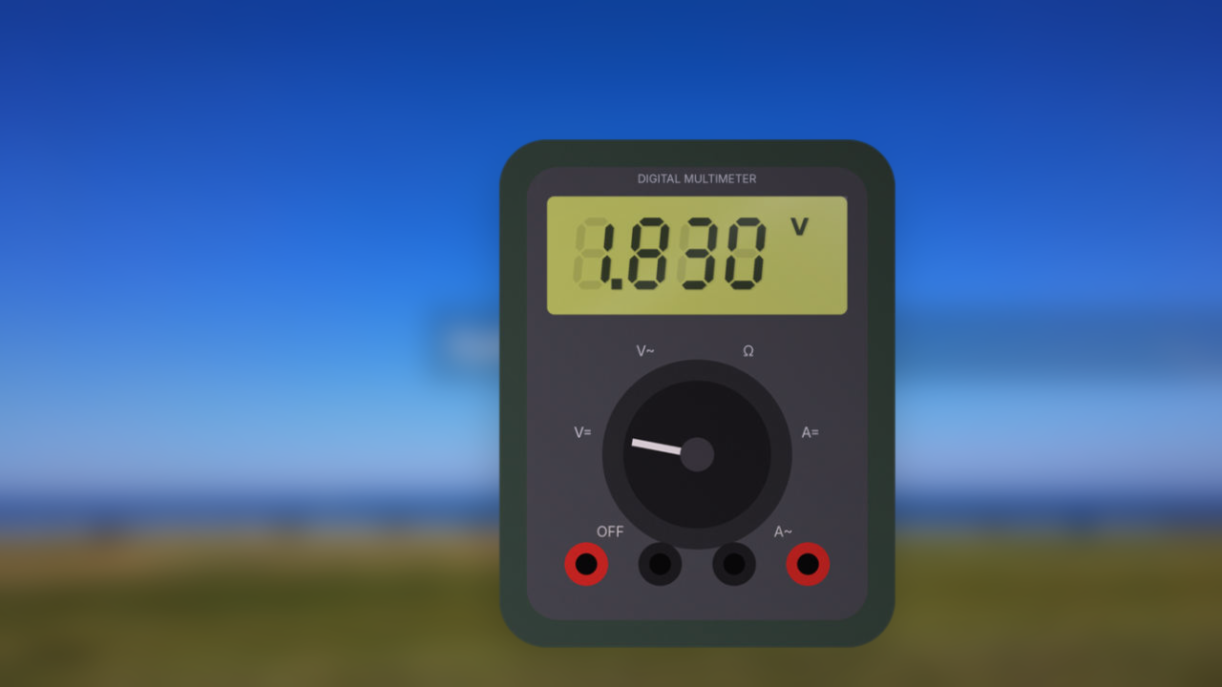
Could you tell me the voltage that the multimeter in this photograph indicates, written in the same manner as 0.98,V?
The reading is 1.830,V
